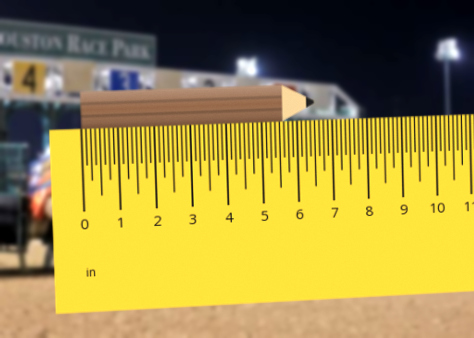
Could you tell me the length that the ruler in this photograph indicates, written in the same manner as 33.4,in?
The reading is 6.5,in
